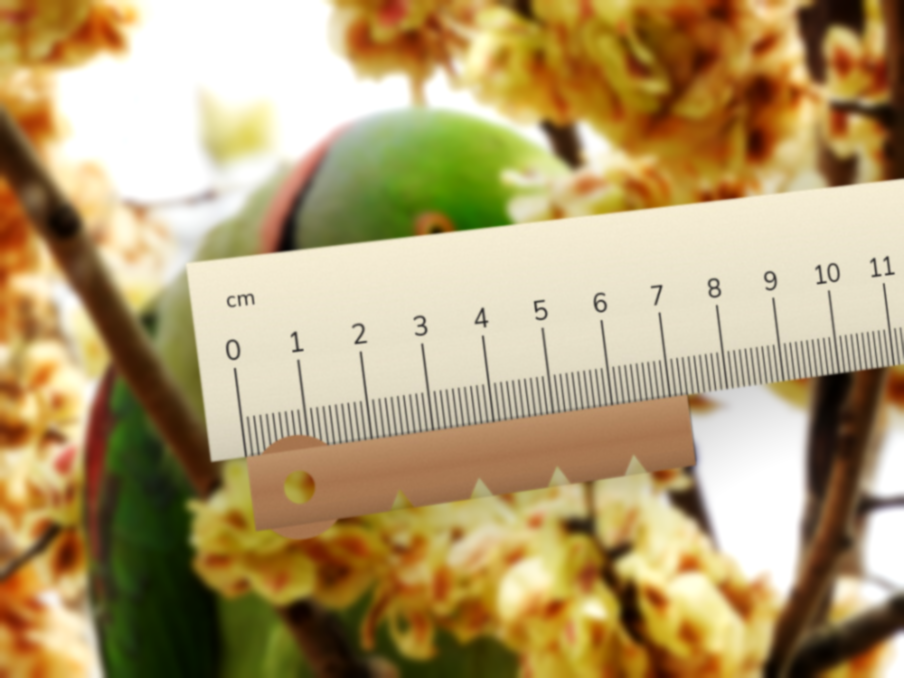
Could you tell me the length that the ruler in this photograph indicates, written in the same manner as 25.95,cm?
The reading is 7.3,cm
